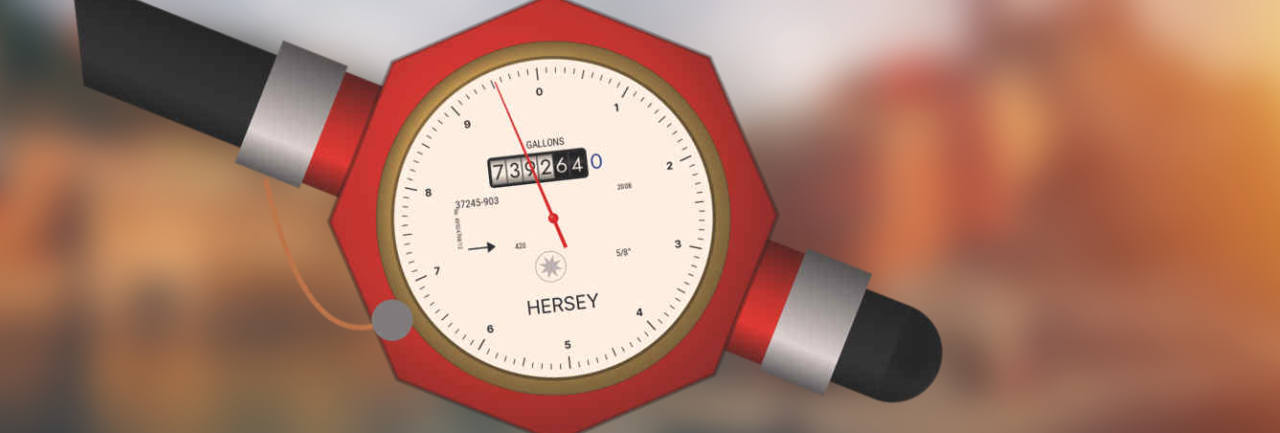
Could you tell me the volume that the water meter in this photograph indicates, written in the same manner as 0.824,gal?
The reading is 7392639.5,gal
